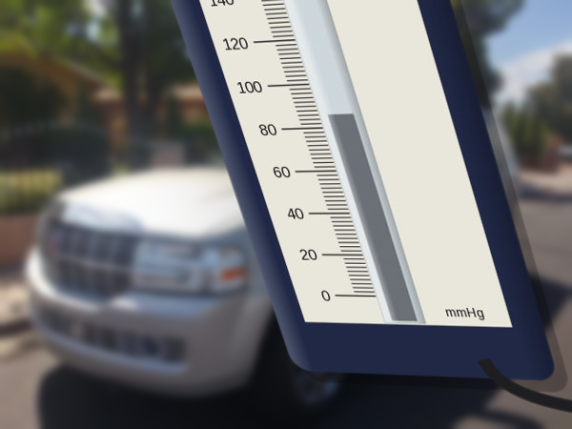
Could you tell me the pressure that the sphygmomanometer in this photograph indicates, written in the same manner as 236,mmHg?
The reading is 86,mmHg
